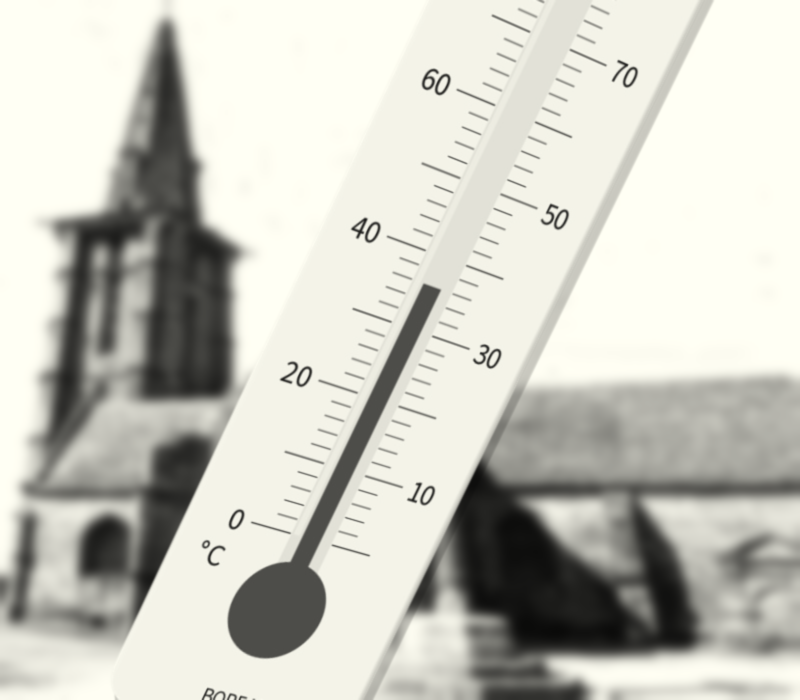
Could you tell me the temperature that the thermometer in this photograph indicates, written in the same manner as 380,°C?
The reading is 36,°C
